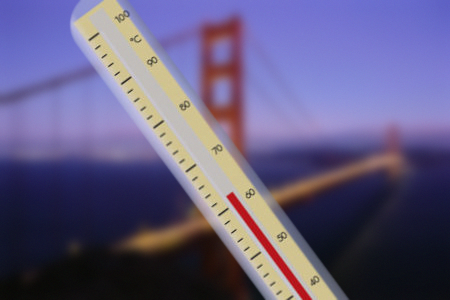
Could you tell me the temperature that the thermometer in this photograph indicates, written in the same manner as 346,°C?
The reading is 62,°C
